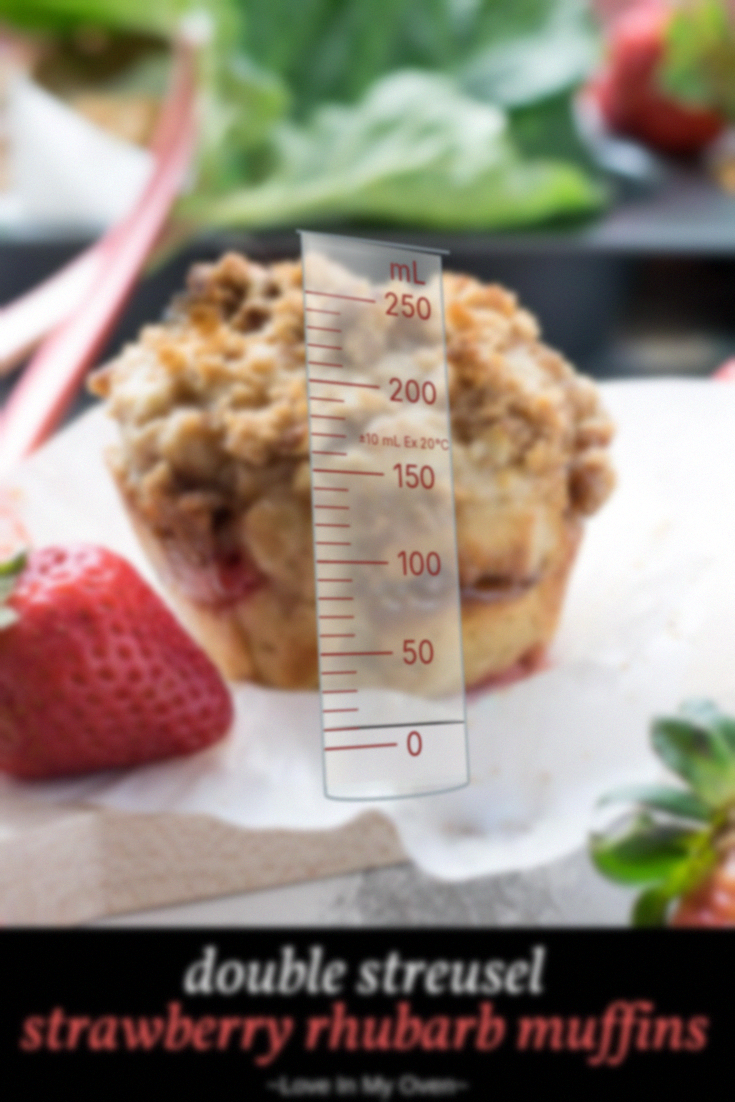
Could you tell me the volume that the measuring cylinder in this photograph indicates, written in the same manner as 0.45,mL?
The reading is 10,mL
